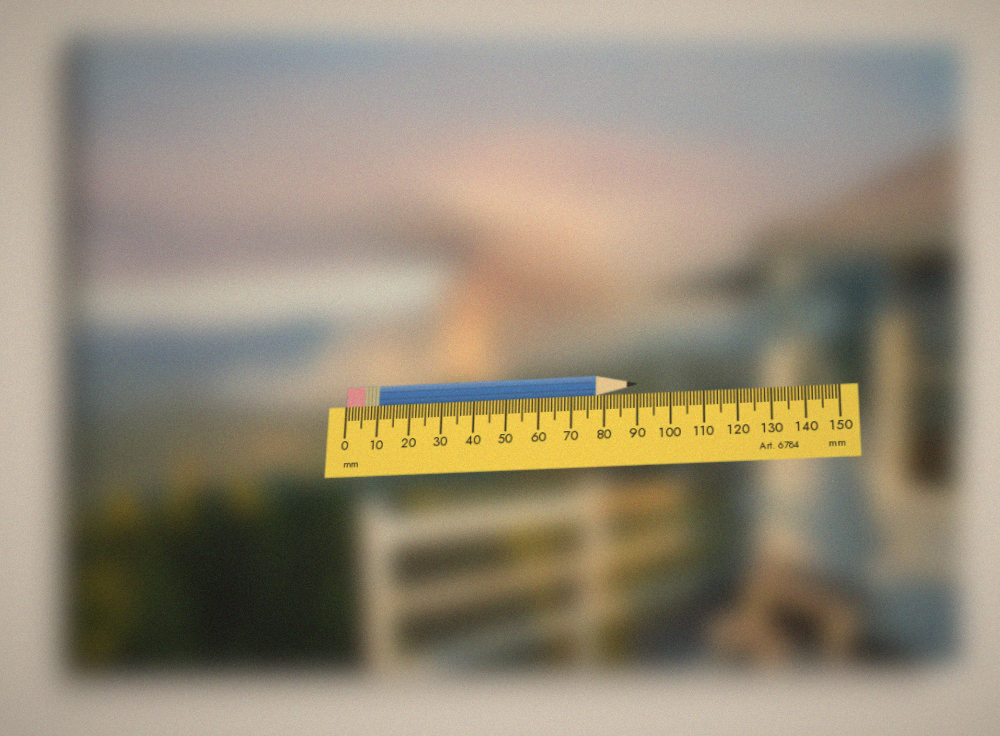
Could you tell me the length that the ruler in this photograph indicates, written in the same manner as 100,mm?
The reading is 90,mm
